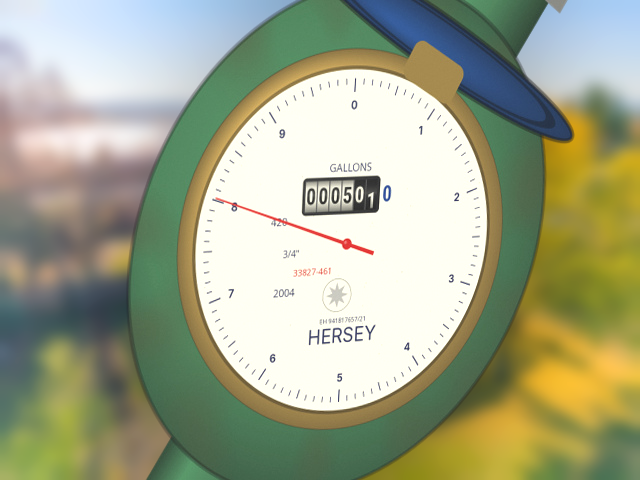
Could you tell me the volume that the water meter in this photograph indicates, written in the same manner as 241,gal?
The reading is 5008.0,gal
